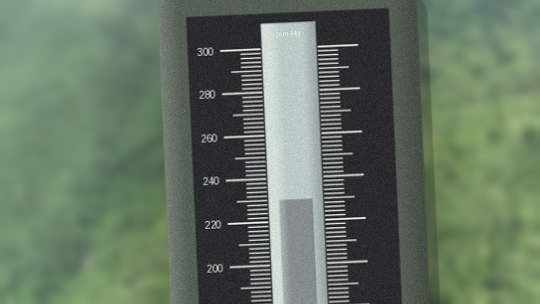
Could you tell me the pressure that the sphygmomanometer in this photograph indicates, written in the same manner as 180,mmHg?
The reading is 230,mmHg
